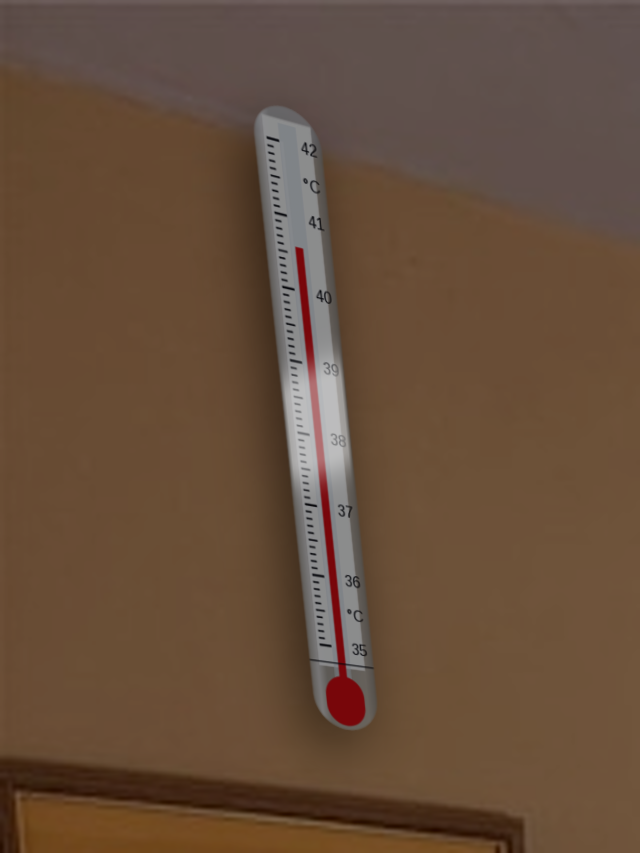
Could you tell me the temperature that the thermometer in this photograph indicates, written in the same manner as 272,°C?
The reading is 40.6,°C
